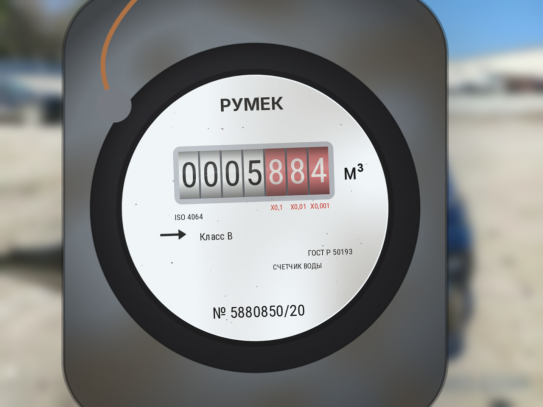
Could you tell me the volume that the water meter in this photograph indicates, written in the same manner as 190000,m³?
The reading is 5.884,m³
